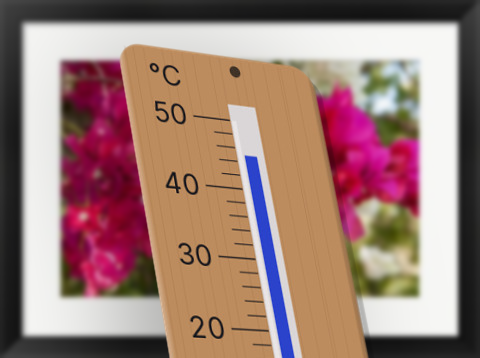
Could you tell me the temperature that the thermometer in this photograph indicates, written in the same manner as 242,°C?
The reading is 45,°C
